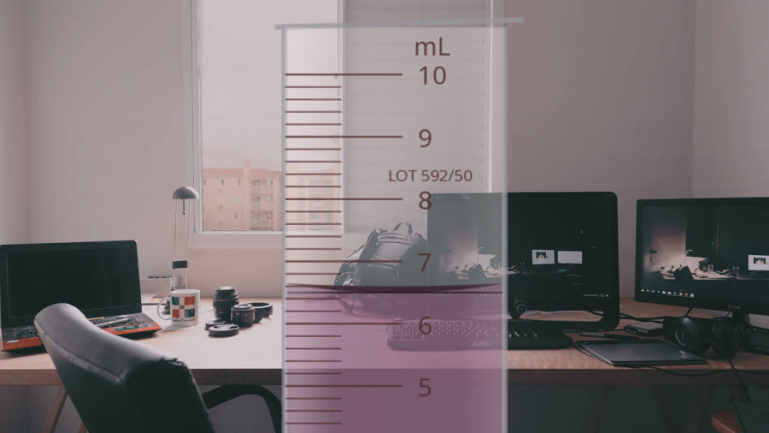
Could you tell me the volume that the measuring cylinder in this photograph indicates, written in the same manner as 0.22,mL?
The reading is 6.5,mL
